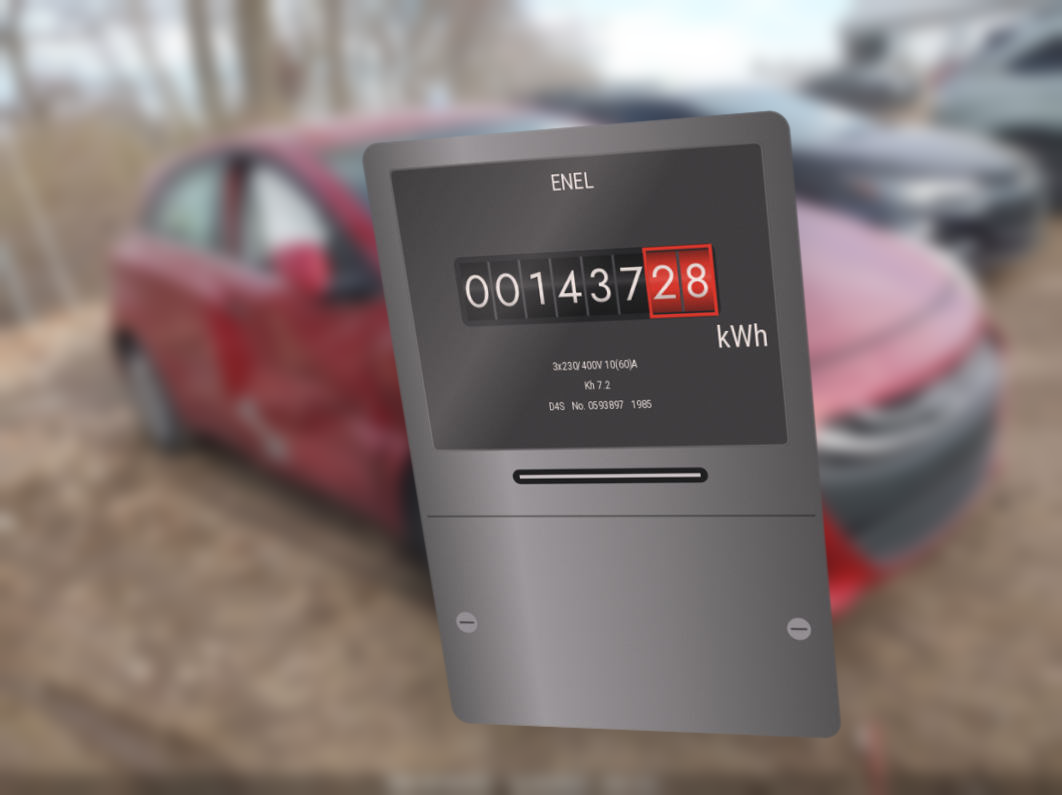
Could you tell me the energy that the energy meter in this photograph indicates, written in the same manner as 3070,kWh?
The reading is 1437.28,kWh
